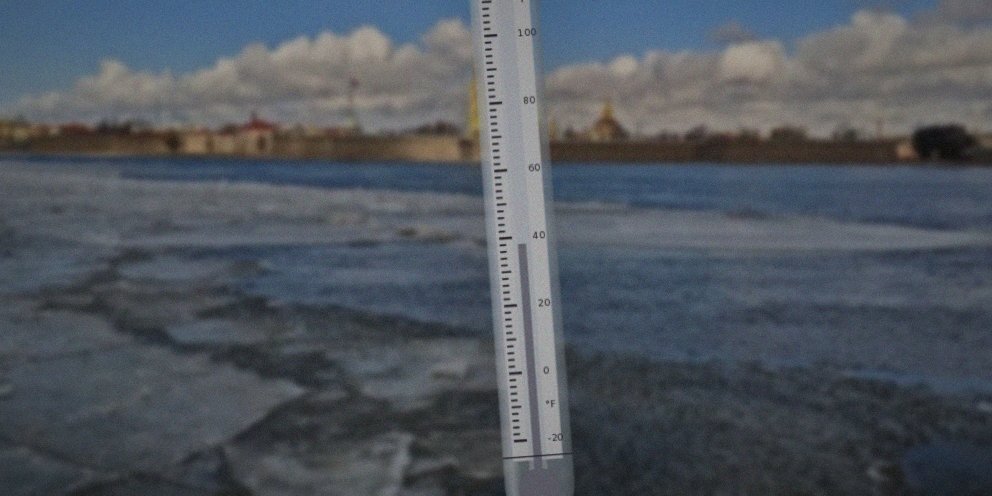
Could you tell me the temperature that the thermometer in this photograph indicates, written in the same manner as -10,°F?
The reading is 38,°F
